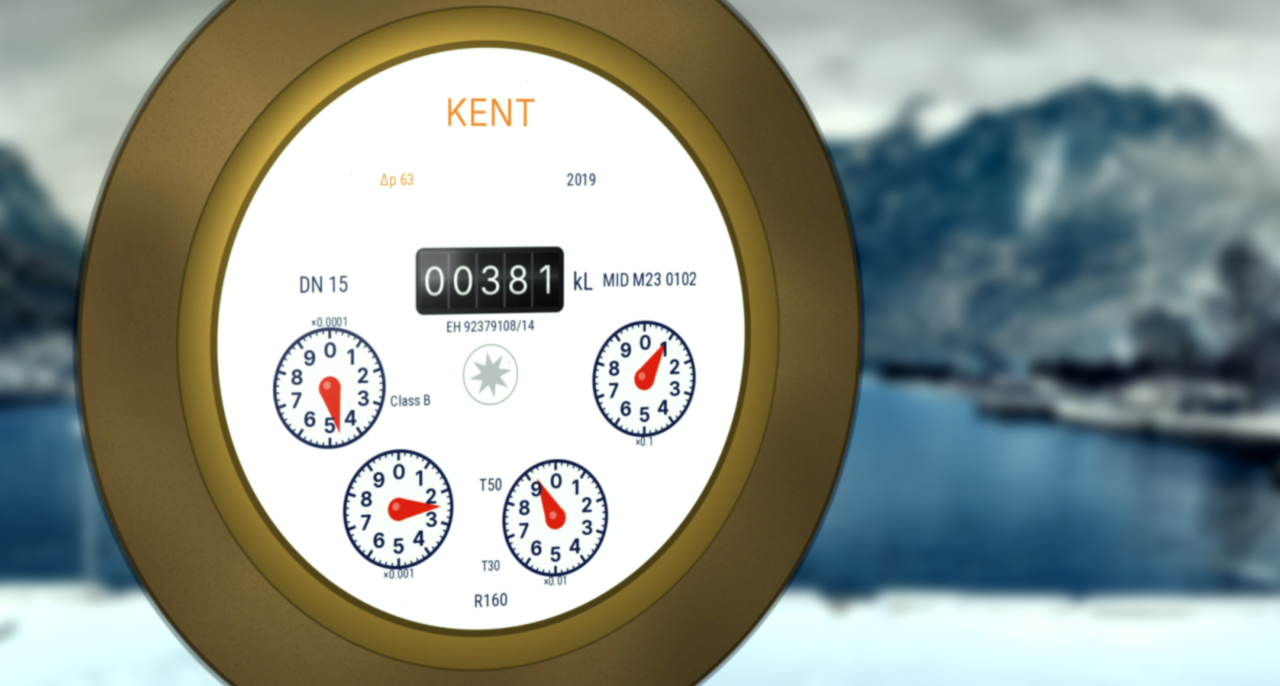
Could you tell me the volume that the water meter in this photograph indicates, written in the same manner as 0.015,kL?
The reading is 381.0924,kL
